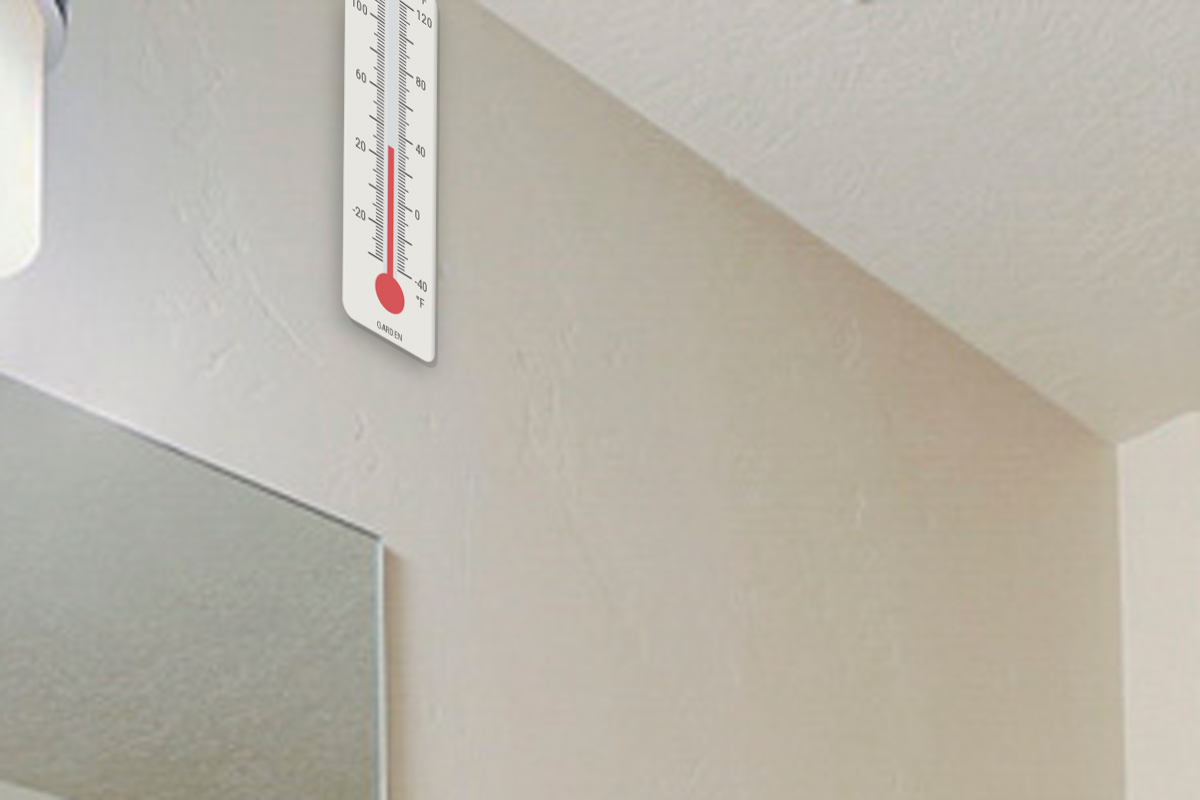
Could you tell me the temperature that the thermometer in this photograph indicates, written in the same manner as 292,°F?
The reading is 30,°F
